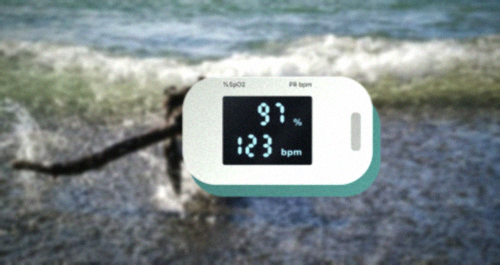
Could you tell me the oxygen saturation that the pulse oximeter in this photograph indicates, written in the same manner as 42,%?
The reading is 97,%
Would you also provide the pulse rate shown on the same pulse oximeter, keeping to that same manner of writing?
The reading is 123,bpm
